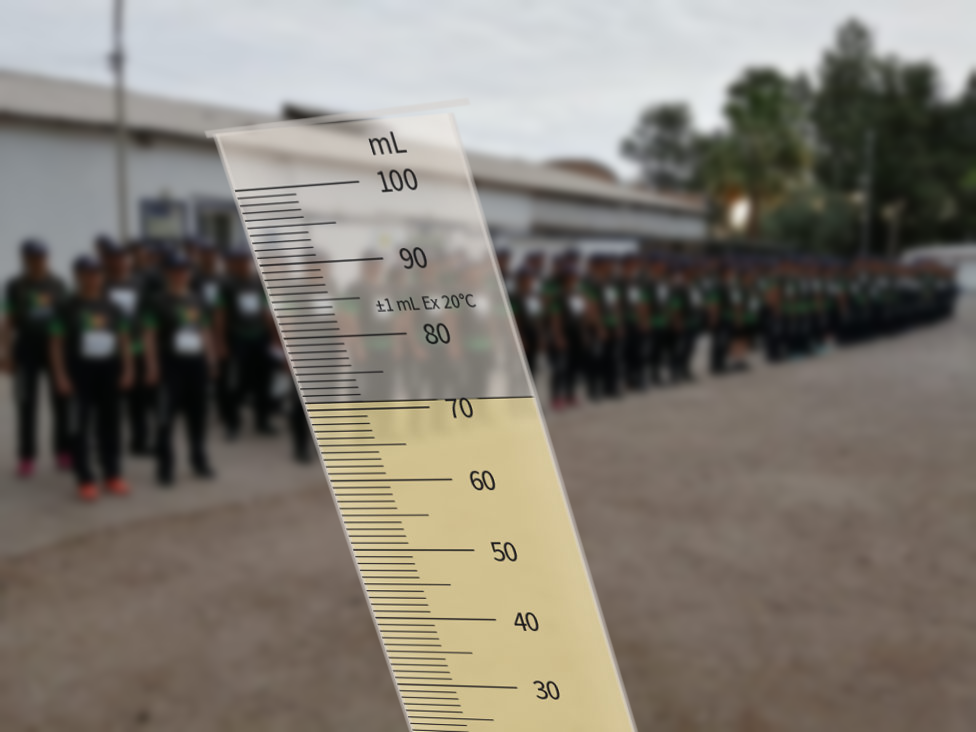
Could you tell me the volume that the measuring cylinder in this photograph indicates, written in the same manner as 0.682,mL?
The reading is 71,mL
